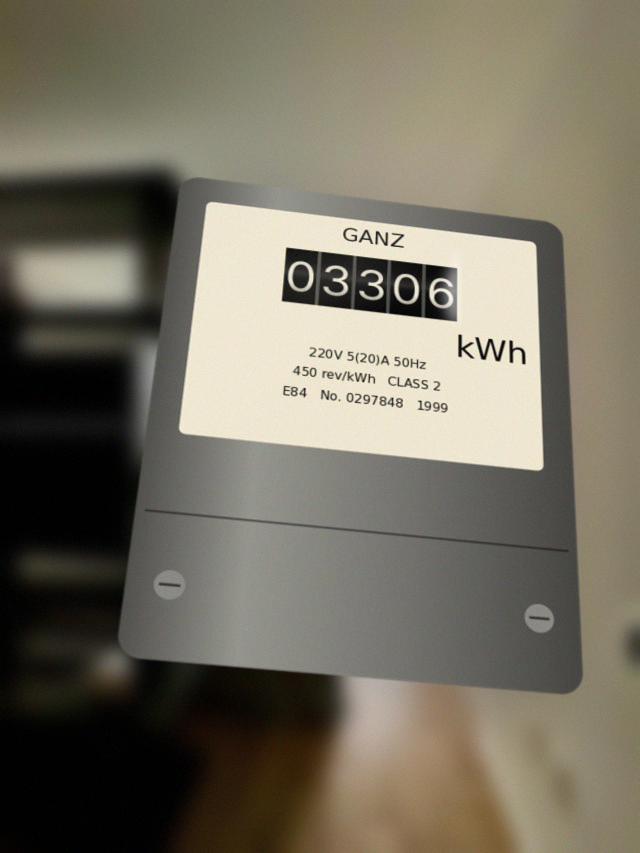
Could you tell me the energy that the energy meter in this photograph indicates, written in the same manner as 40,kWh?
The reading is 3306,kWh
